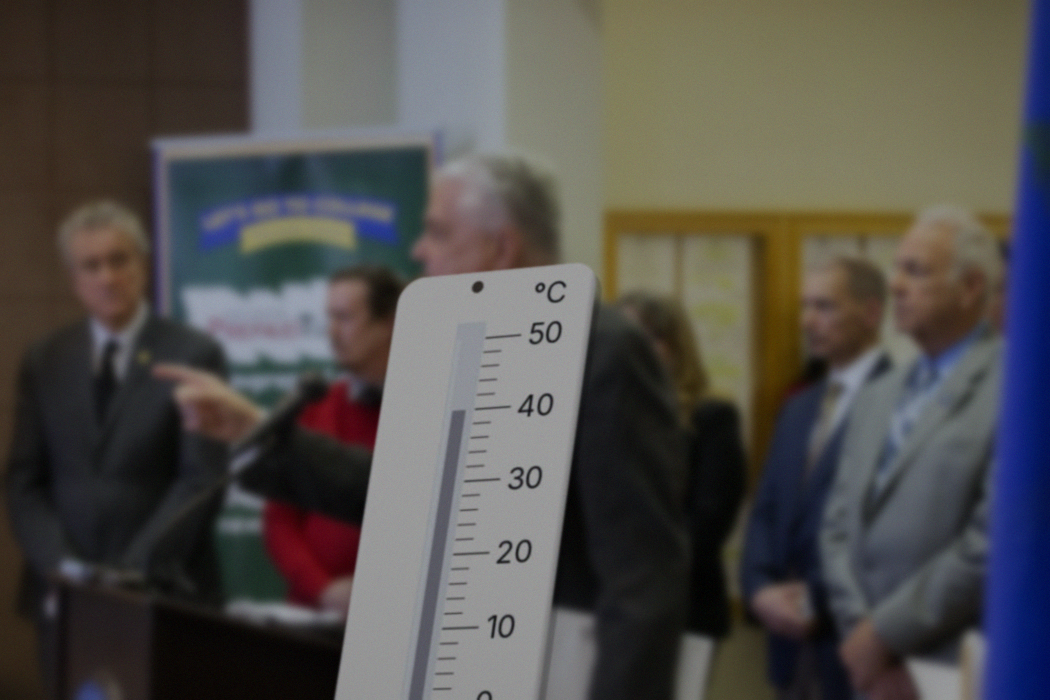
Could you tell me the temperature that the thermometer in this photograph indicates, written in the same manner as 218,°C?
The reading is 40,°C
